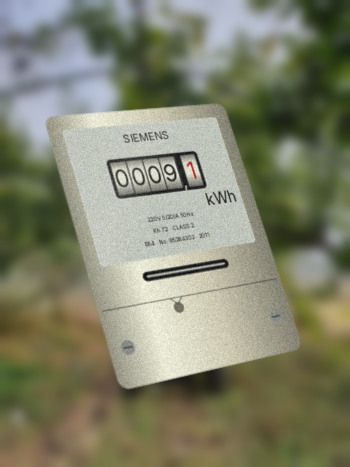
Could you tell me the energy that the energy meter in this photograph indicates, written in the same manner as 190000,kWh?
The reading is 9.1,kWh
